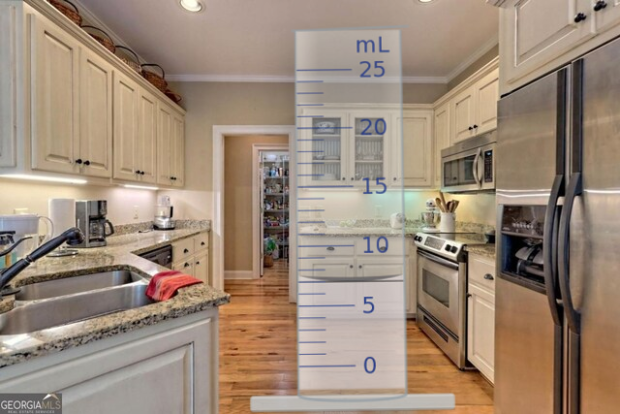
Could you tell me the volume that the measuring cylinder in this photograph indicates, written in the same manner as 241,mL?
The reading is 7,mL
